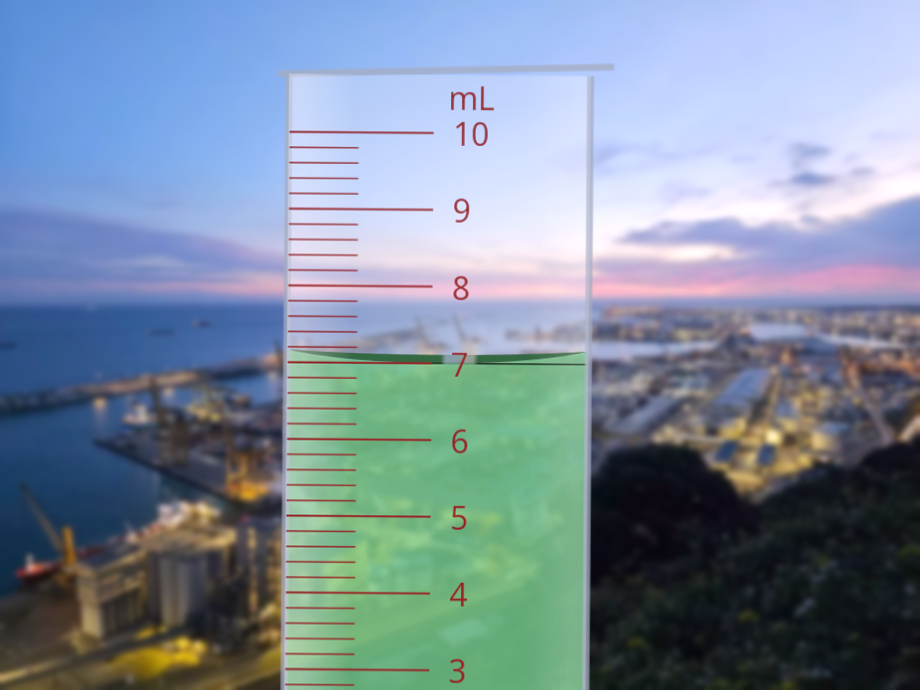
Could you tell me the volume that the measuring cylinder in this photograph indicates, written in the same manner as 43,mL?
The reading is 7,mL
